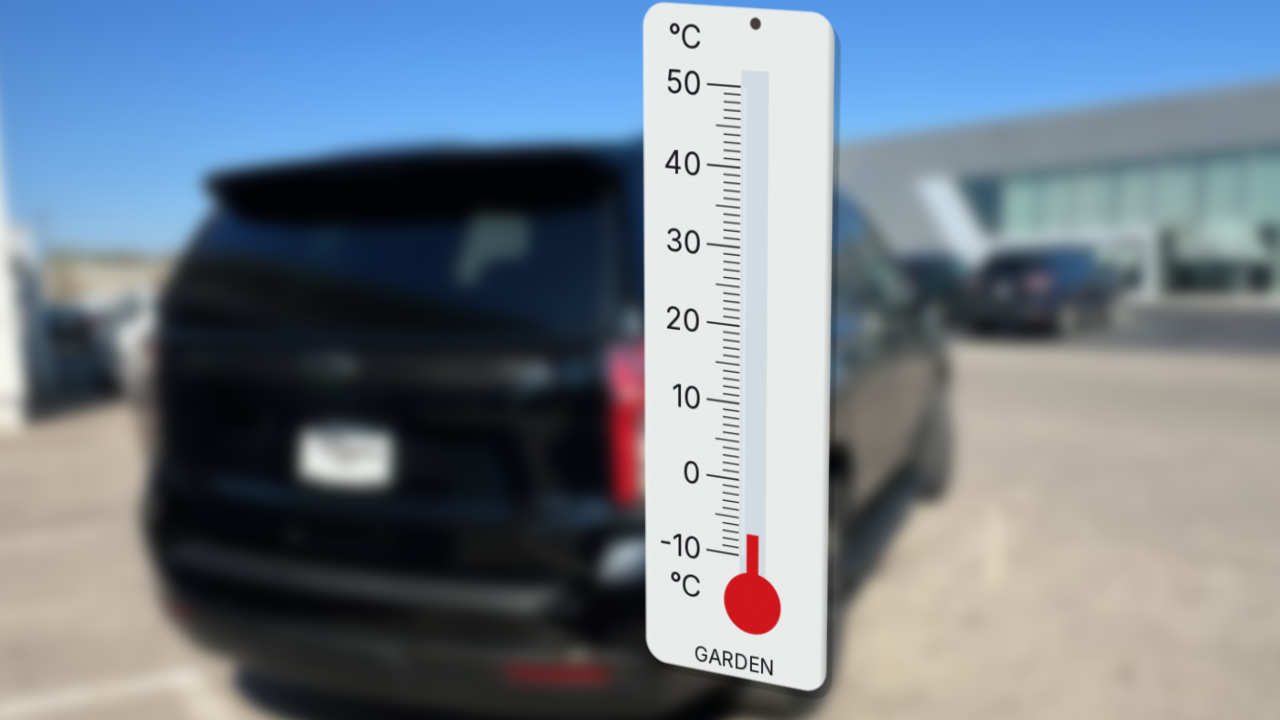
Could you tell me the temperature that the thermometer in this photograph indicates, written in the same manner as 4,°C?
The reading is -7,°C
